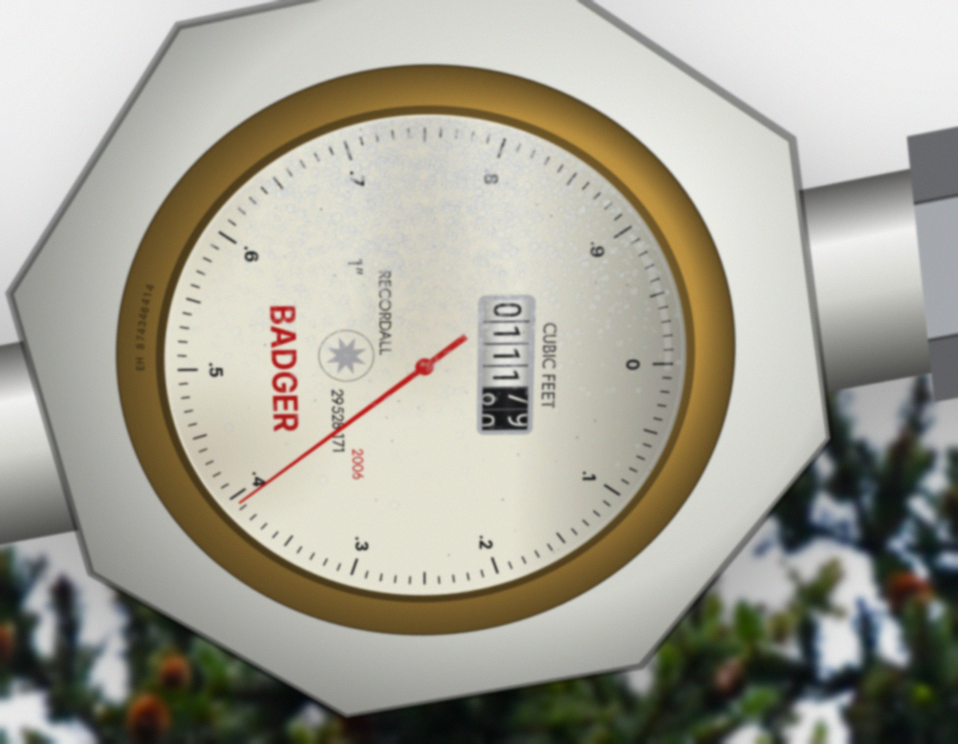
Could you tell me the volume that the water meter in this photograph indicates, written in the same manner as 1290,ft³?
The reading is 11179.39,ft³
